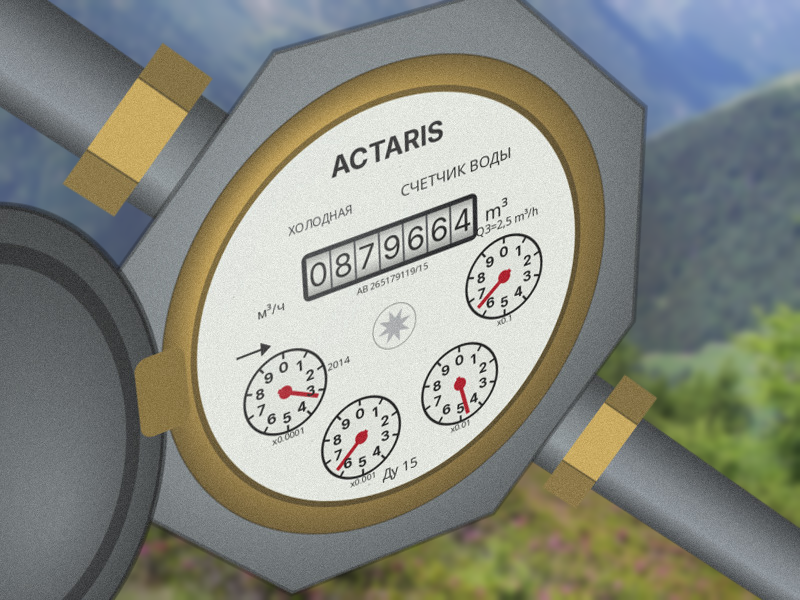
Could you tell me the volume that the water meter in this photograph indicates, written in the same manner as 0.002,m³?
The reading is 879664.6463,m³
